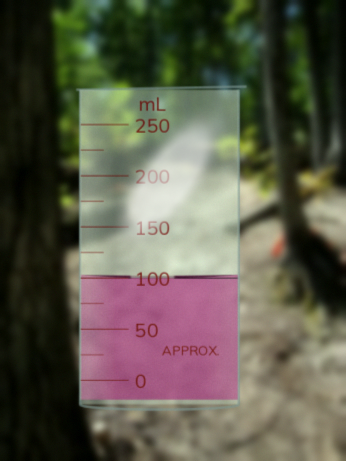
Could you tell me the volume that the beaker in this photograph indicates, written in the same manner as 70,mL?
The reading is 100,mL
